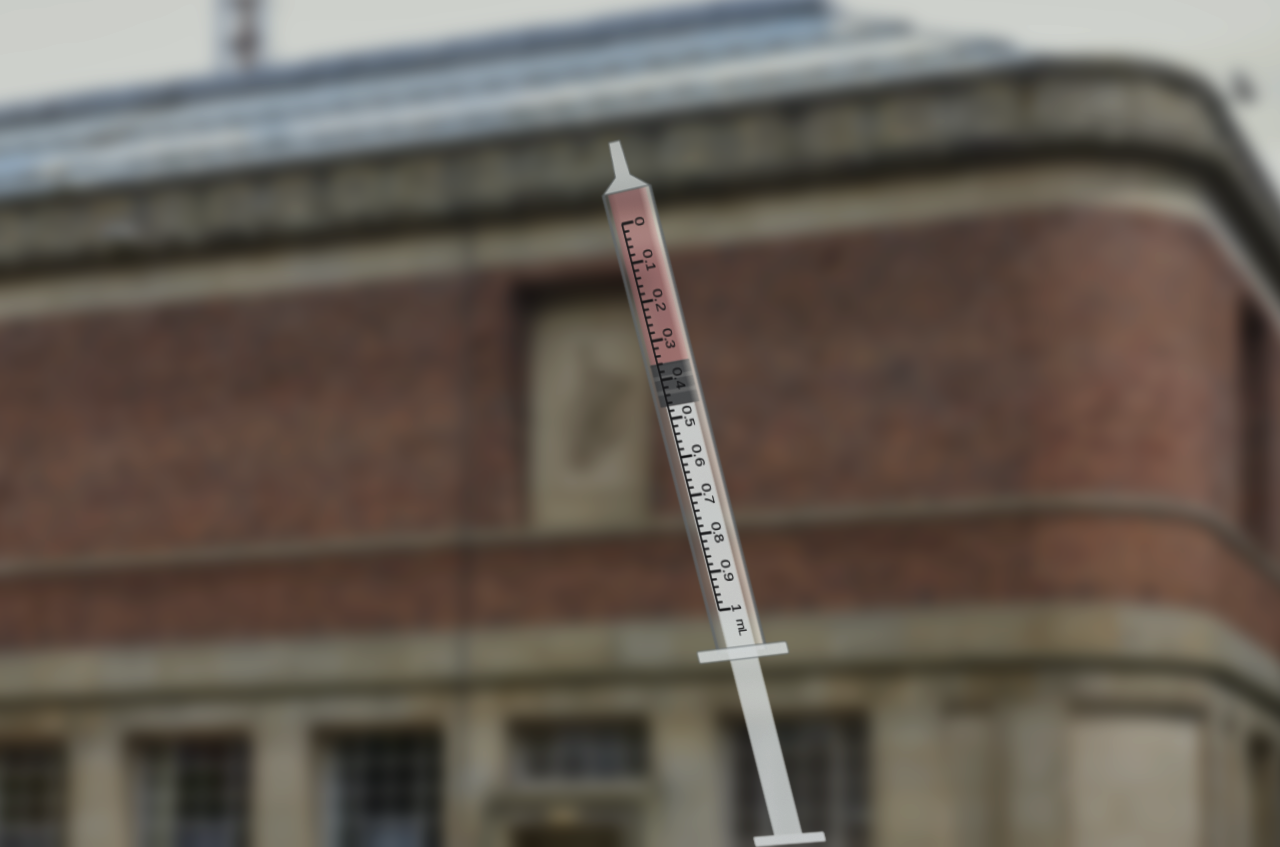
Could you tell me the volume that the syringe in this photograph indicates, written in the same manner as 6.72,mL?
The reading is 0.36,mL
